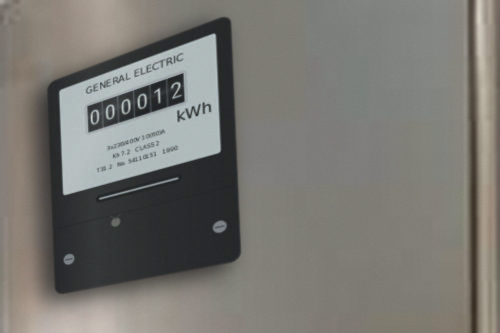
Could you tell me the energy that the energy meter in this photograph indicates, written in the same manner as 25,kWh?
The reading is 12,kWh
